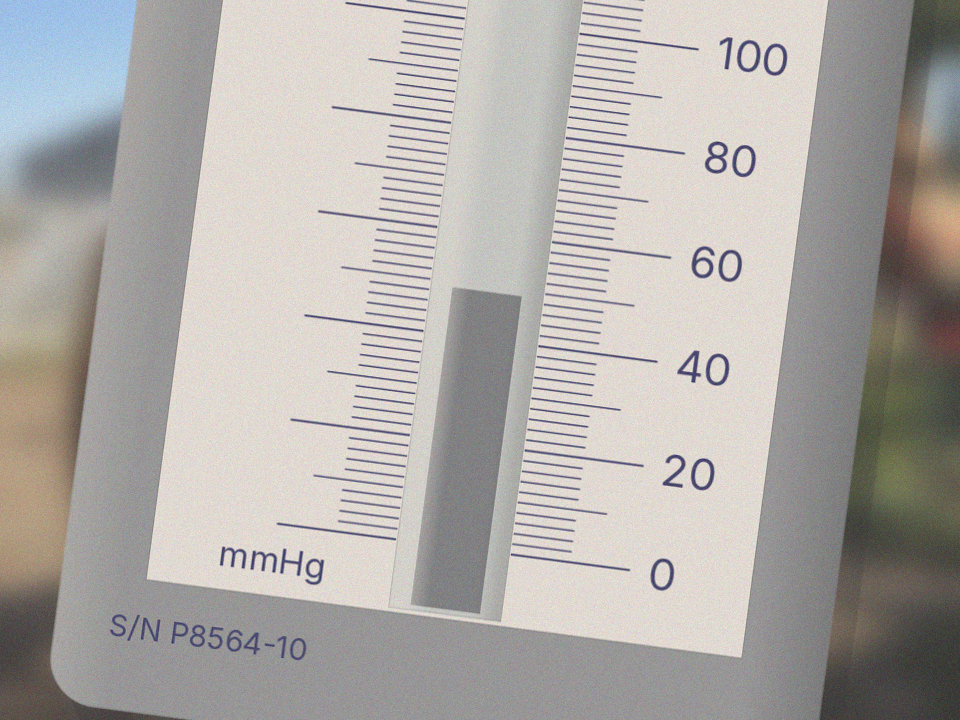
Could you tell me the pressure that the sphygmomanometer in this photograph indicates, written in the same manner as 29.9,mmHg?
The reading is 49,mmHg
